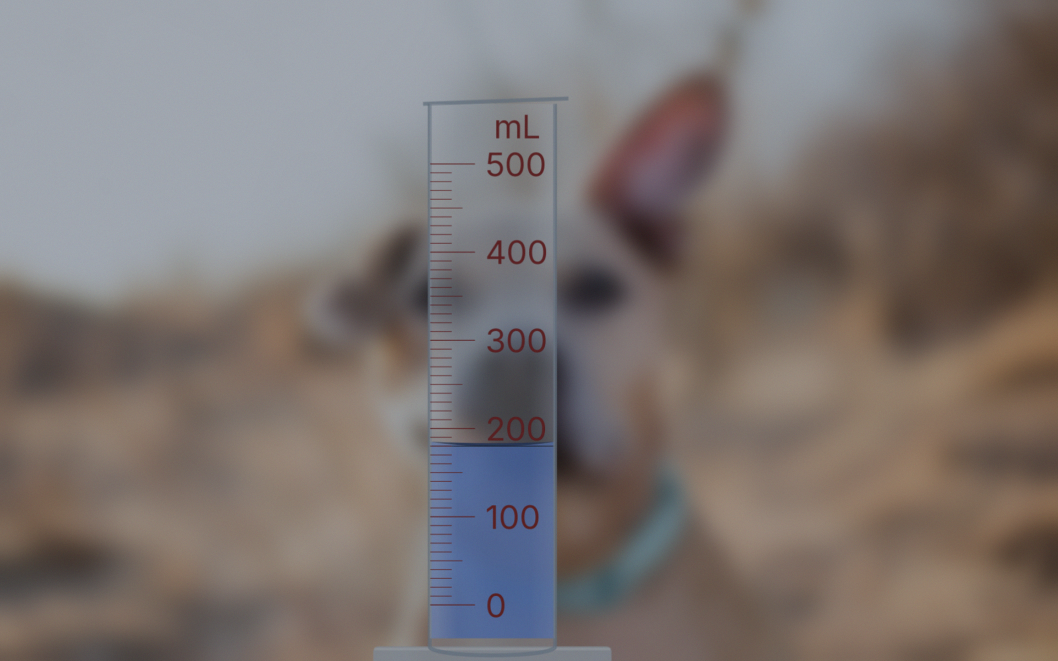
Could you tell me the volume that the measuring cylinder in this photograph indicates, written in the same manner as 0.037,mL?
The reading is 180,mL
